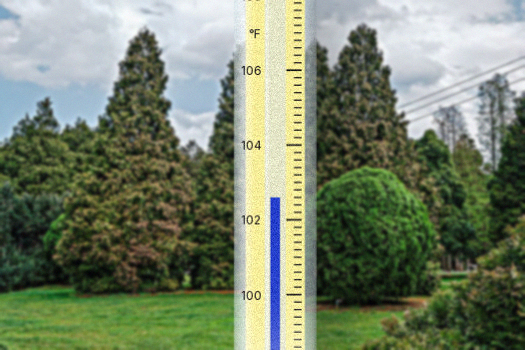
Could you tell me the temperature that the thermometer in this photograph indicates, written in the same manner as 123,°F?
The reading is 102.6,°F
